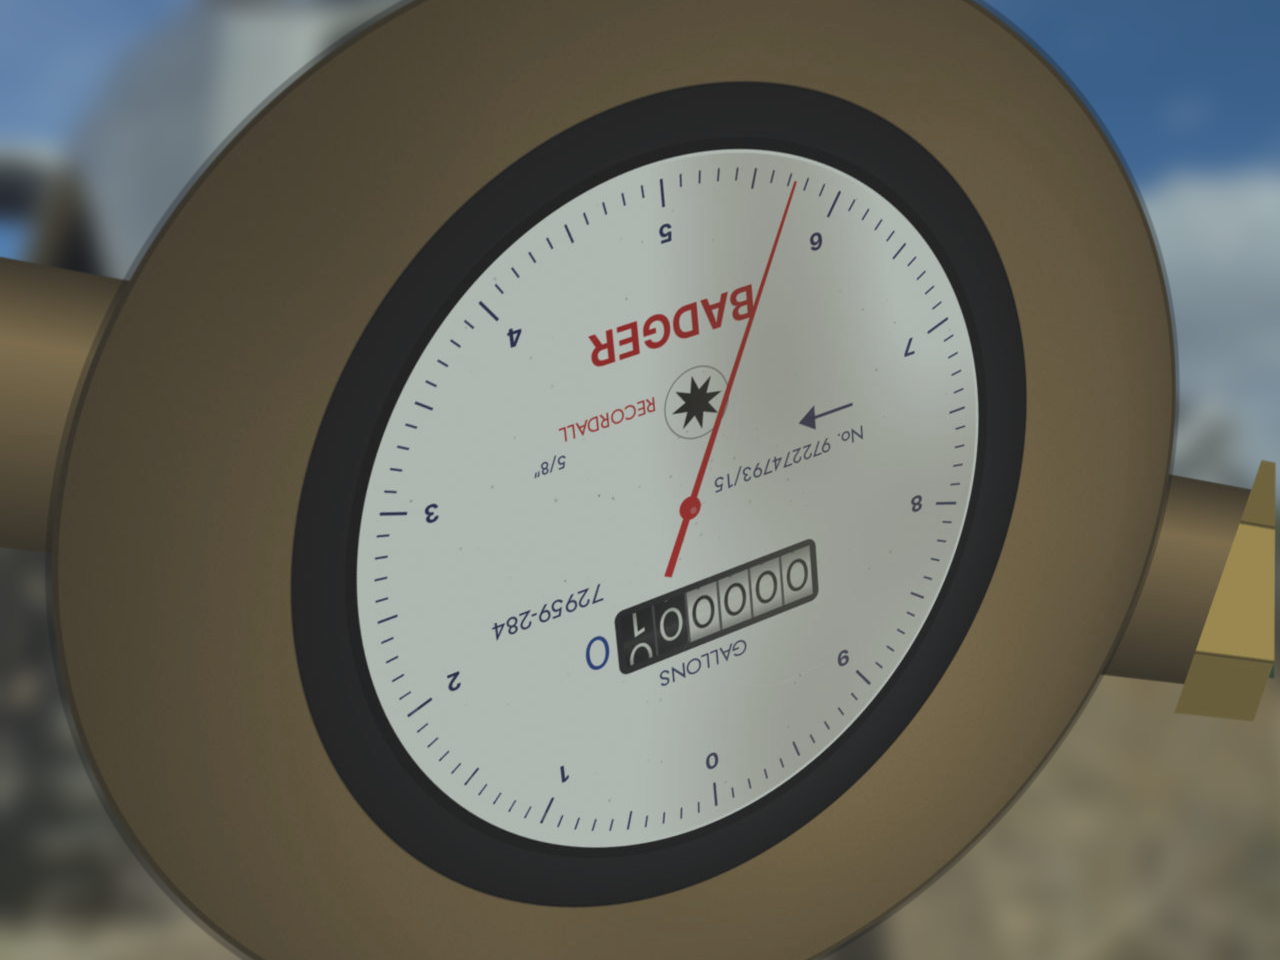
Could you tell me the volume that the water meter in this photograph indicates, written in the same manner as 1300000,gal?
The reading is 5.7,gal
